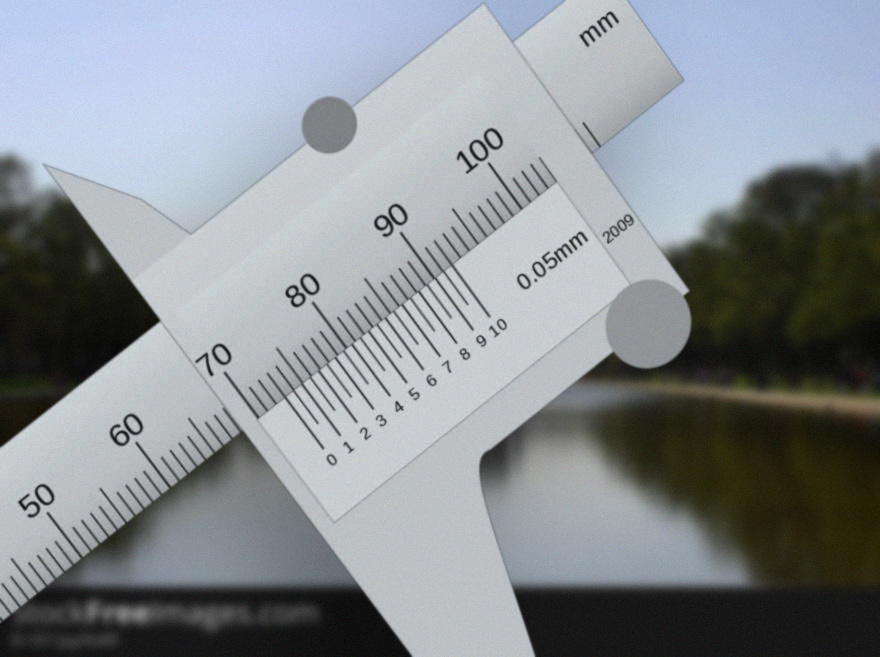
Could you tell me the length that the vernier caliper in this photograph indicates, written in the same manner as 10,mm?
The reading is 73.0,mm
